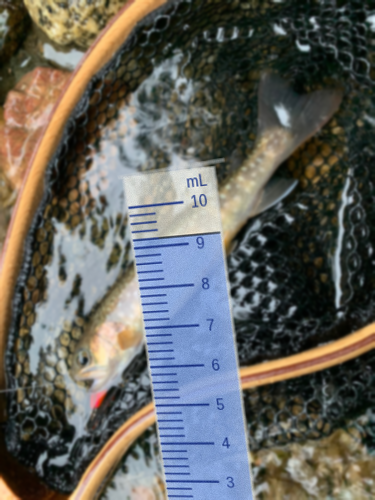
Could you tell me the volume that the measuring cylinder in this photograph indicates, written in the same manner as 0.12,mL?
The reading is 9.2,mL
